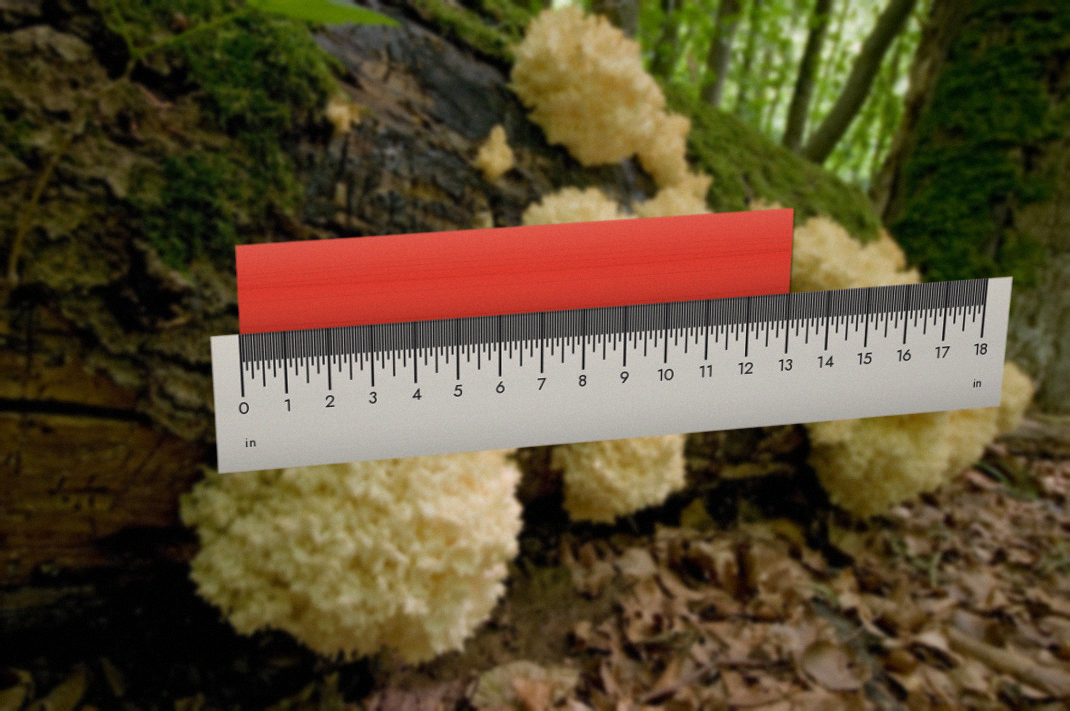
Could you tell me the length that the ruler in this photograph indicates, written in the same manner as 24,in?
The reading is 13,in
